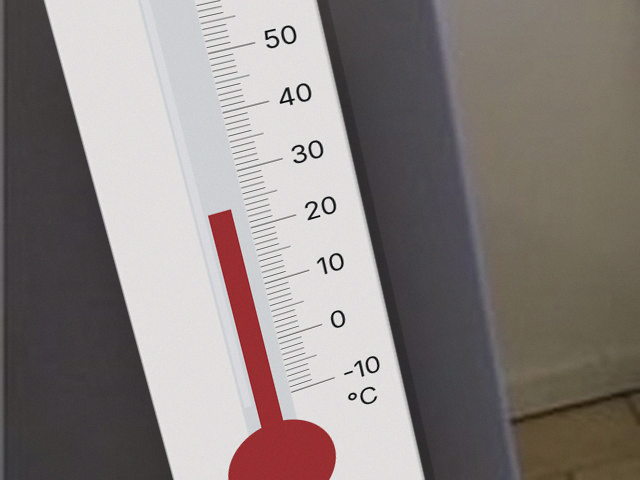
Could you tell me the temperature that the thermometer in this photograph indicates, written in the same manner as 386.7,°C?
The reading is 24,°C
